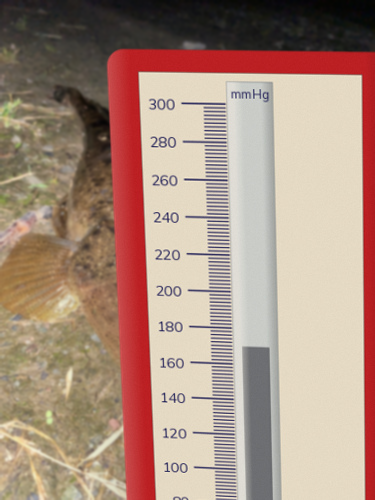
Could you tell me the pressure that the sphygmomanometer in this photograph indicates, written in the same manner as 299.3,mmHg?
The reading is 170,mmHg
